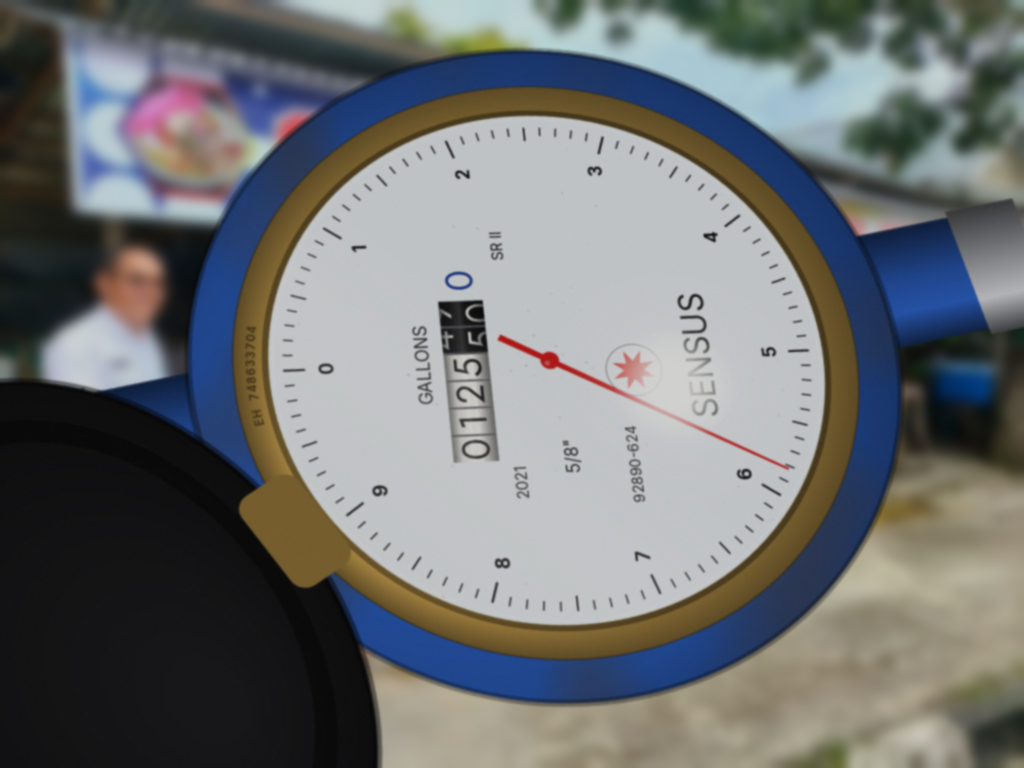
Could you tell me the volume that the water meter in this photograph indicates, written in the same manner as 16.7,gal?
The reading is 125495.8,gal
